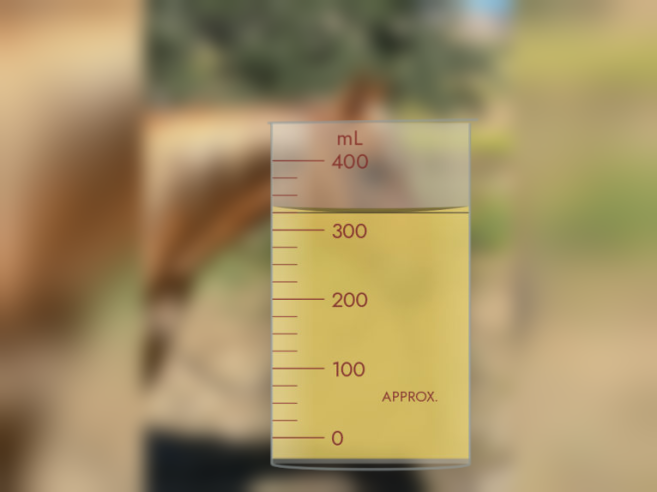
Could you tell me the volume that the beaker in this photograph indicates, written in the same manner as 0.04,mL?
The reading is 325,mL
